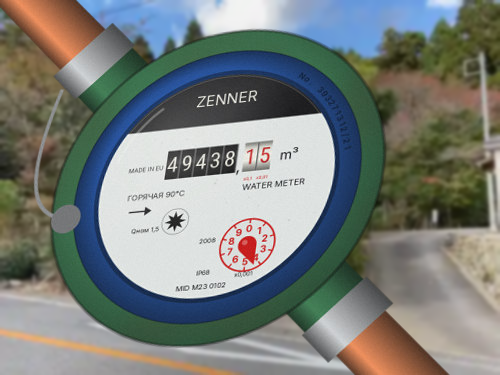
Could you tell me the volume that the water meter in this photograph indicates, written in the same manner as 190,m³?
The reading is 49438.154,m³
